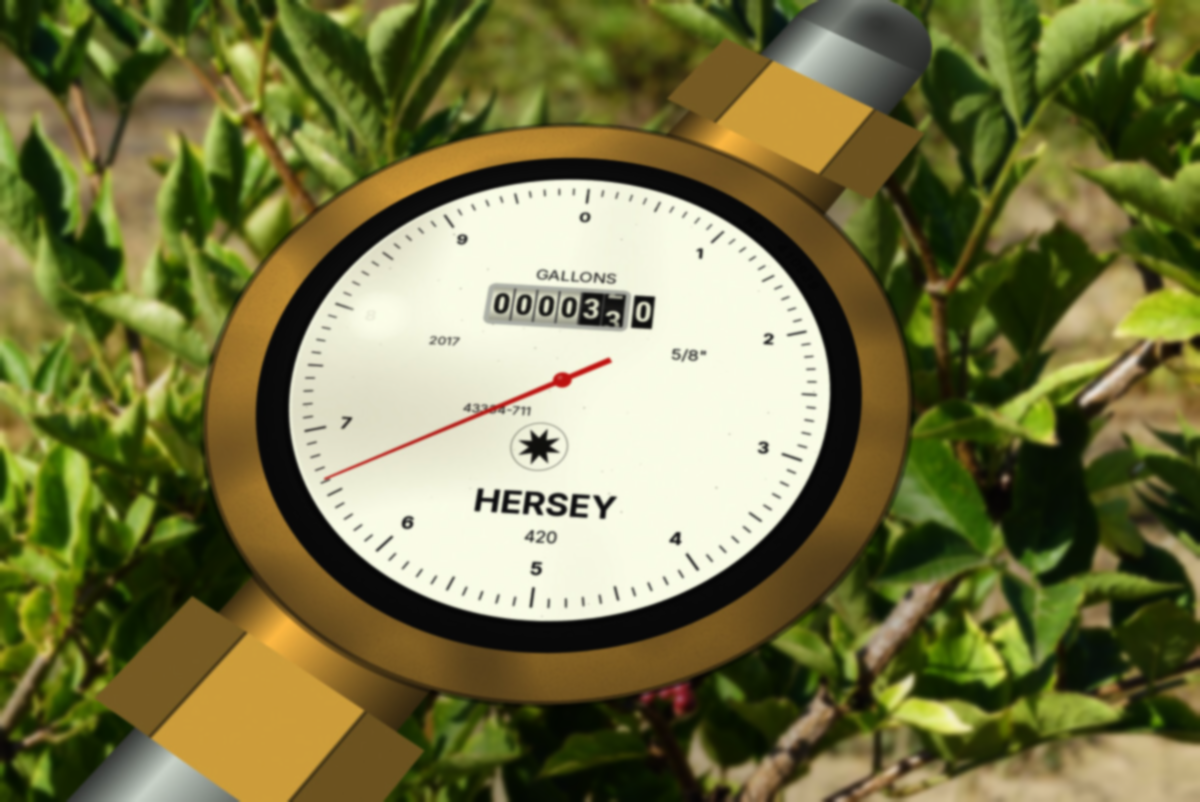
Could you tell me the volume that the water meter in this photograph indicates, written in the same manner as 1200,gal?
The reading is 326.6,gal
